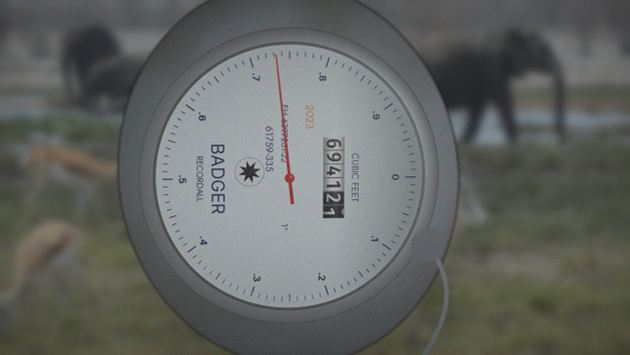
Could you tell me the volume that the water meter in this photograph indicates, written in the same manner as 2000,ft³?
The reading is 694120.73,ft³
